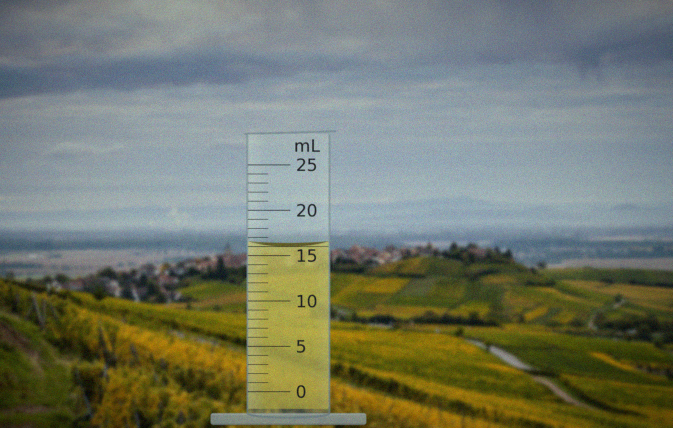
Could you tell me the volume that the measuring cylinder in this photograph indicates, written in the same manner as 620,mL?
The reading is 16,mL
